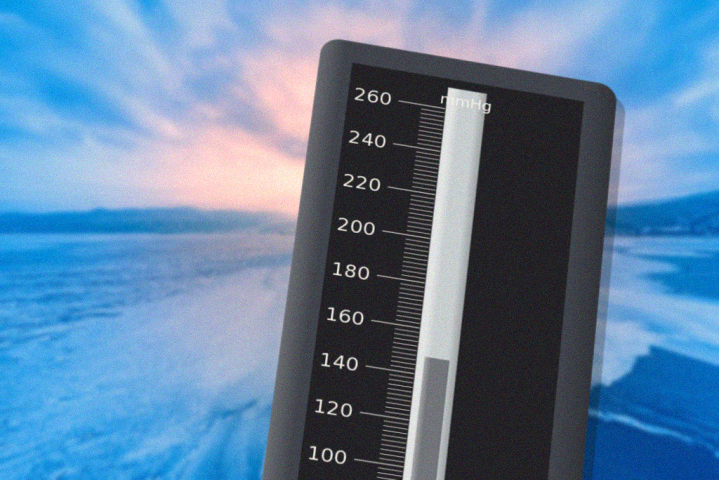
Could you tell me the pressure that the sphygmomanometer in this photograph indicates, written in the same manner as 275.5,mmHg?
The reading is 148,mmHg
